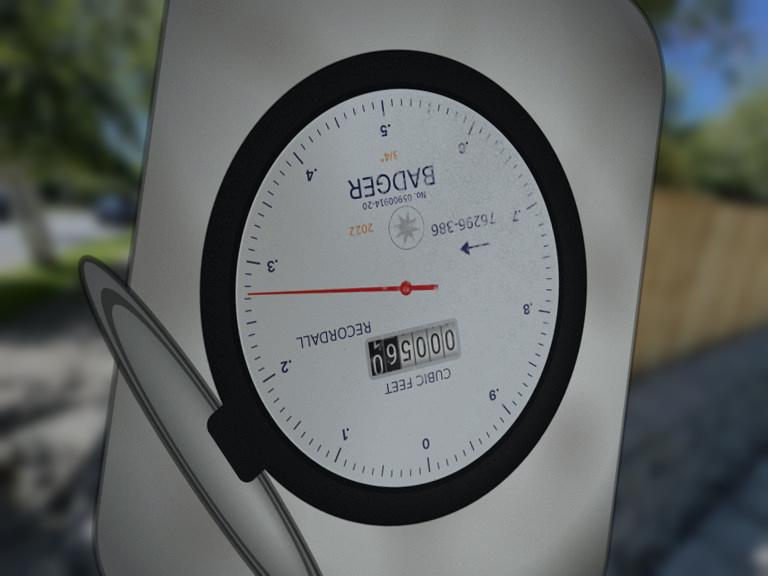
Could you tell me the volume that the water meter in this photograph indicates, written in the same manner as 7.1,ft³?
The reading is 560.27,ft³
